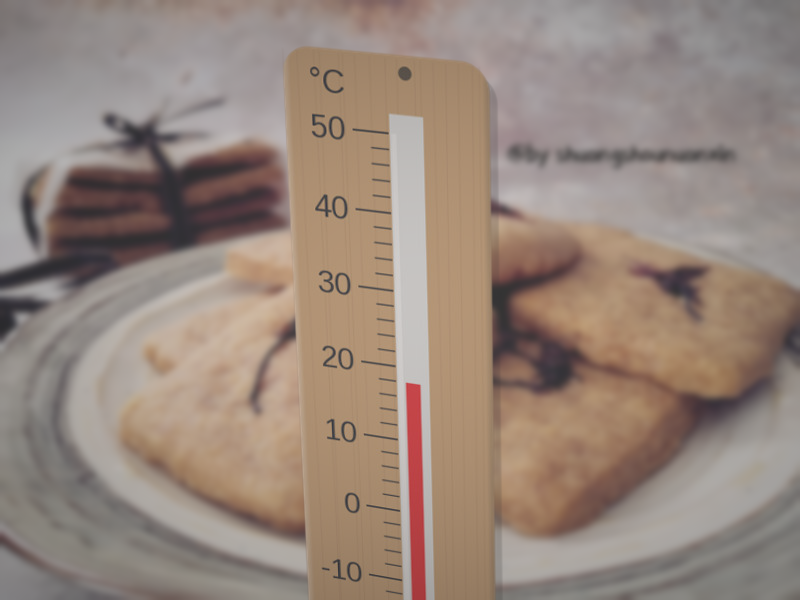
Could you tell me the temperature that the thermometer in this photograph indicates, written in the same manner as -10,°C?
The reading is 18,°C
